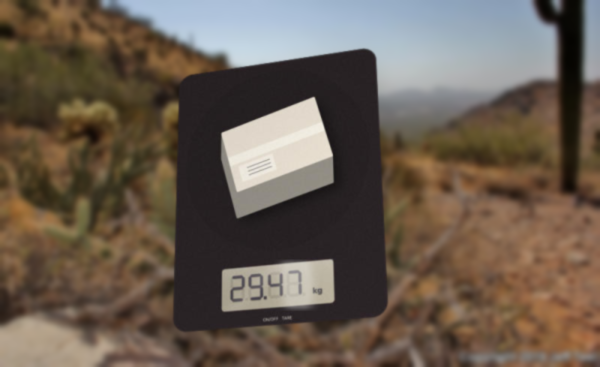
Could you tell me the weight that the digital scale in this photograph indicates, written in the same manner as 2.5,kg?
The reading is 29.47,kg
